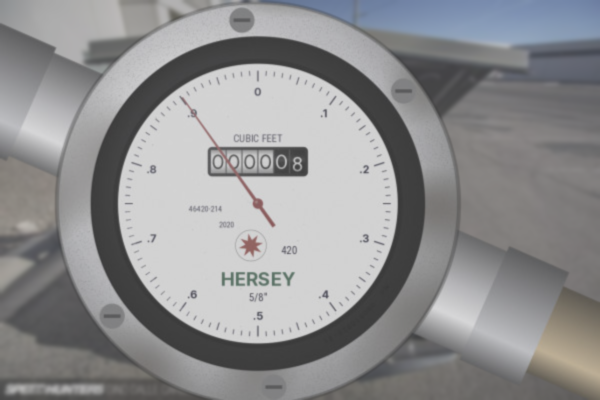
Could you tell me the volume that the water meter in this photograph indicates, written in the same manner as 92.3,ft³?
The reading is 7.90,ft³
